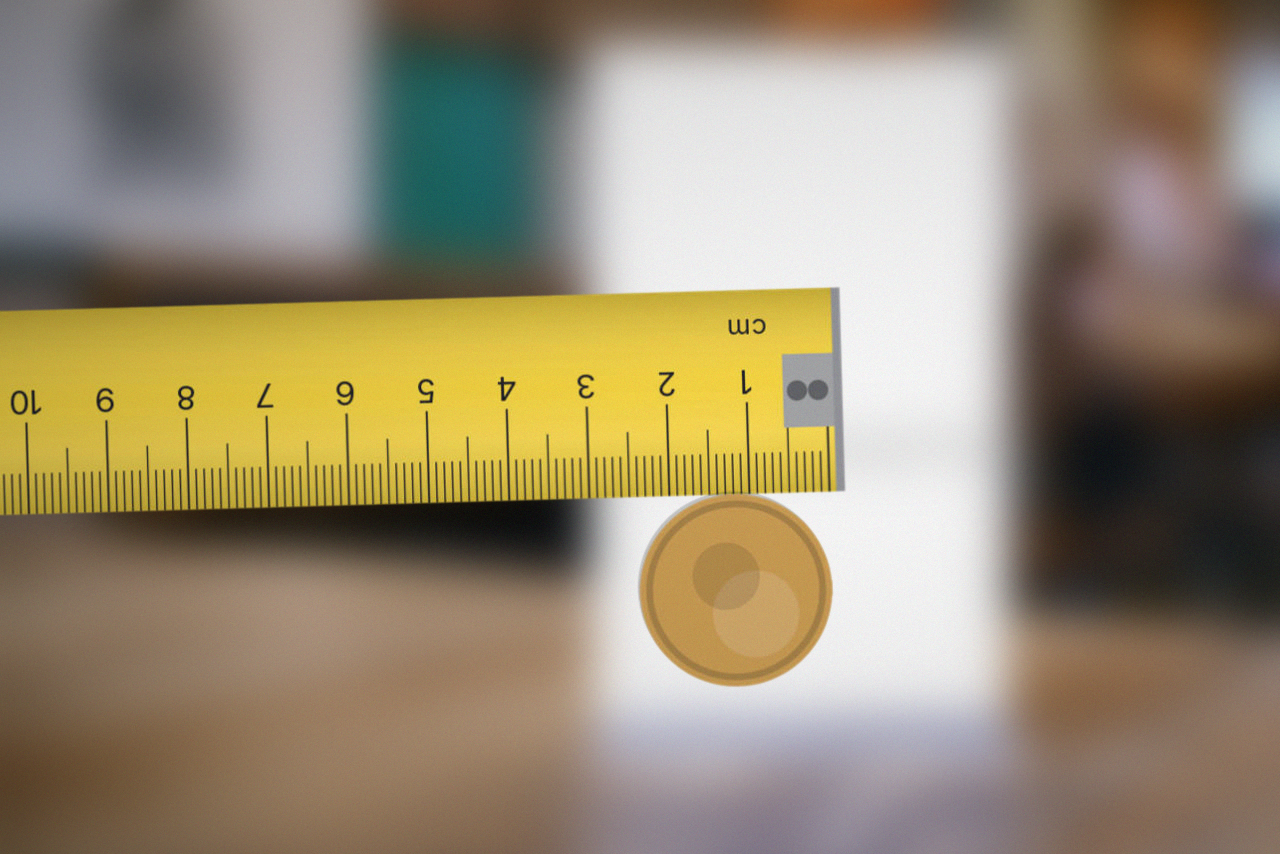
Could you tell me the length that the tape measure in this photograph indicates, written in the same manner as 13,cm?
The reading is 2.4,cm
